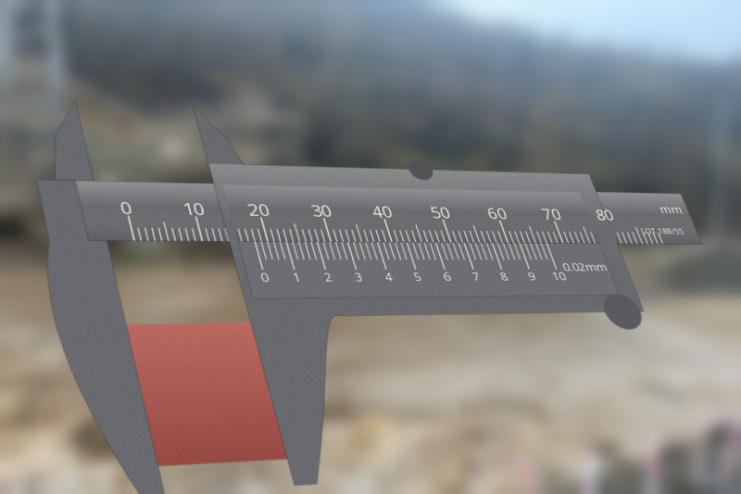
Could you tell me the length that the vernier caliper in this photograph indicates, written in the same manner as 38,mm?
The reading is 18.0,mm
